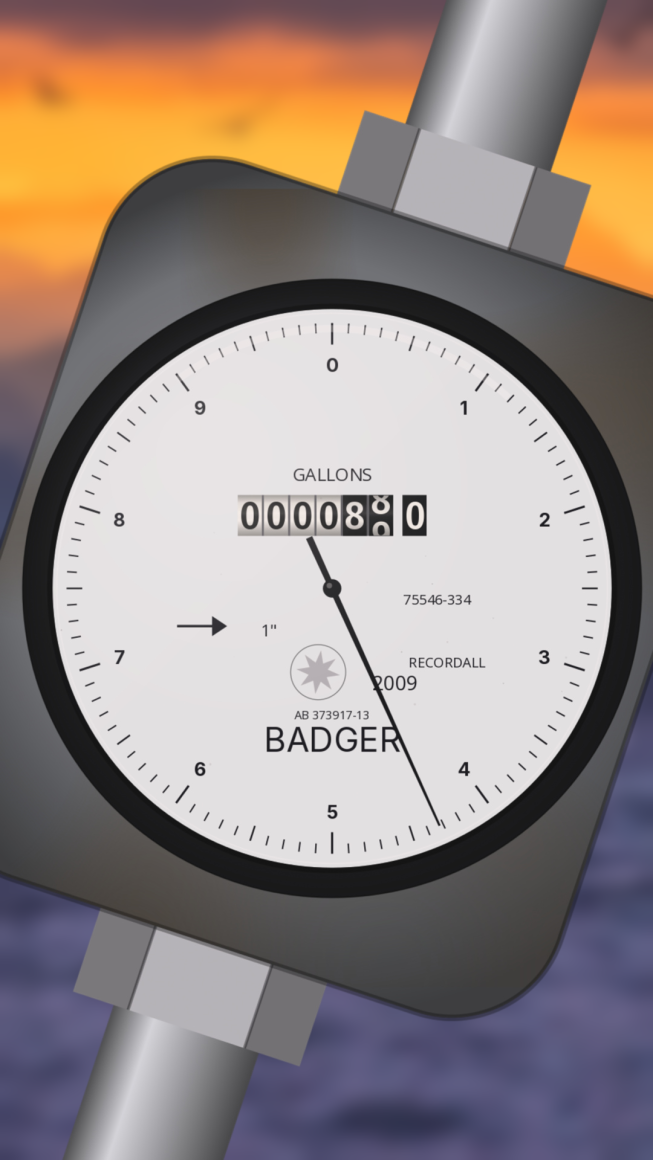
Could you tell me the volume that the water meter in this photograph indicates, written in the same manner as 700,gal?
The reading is 884.3,gal
